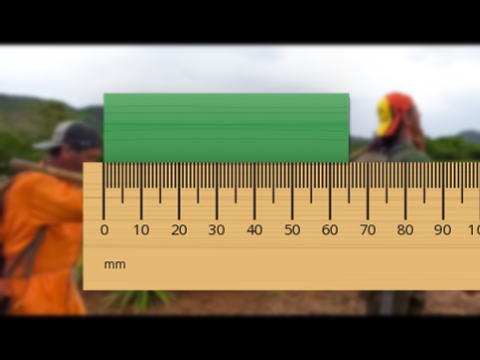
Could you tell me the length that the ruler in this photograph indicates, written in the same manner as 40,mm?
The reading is 65,mm
